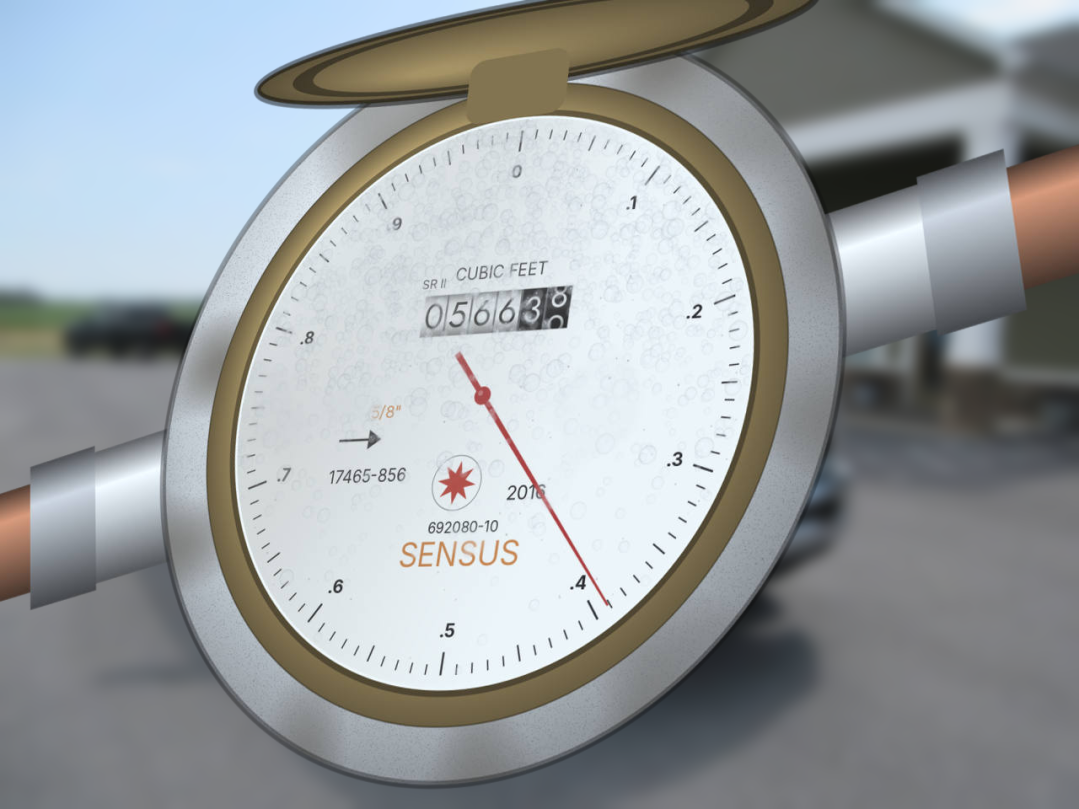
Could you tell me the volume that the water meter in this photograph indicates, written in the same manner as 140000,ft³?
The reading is 56638.39,ft³
